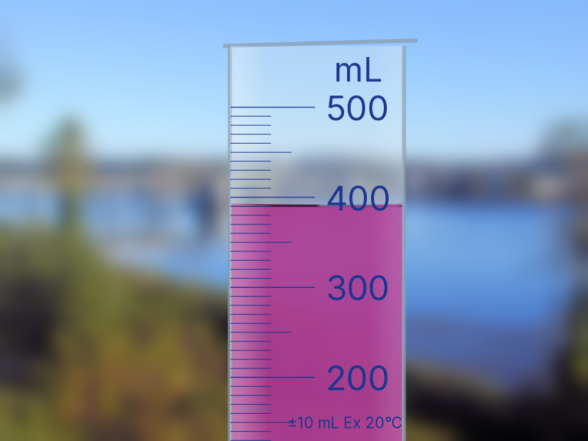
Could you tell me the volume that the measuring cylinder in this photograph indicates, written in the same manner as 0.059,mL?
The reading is 390,mL
